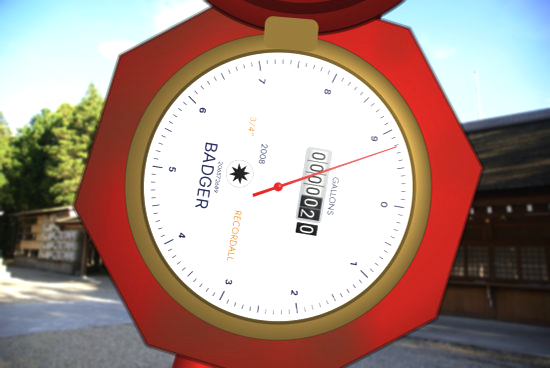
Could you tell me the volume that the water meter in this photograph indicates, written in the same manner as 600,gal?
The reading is 19.2,gal
